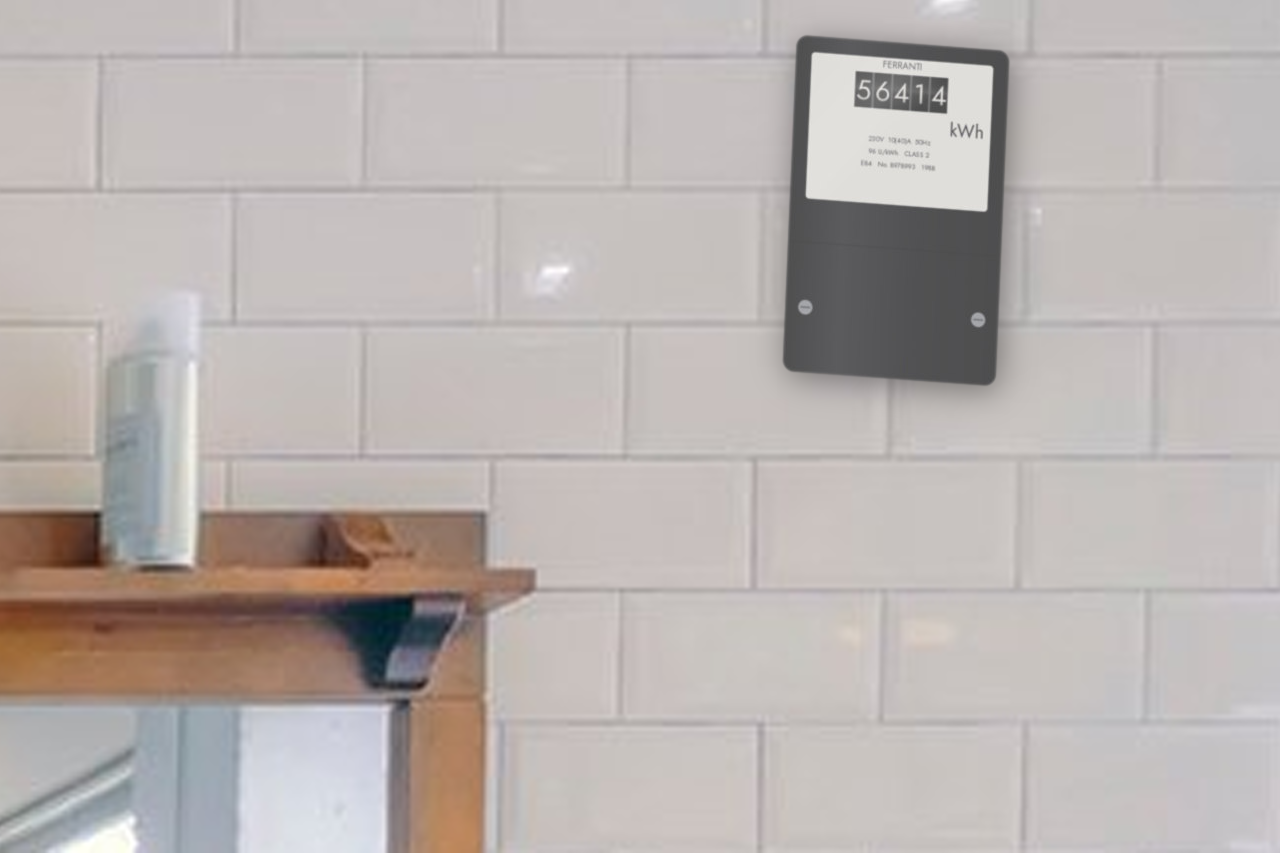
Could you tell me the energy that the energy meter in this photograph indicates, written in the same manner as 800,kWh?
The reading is 56414,kWh
